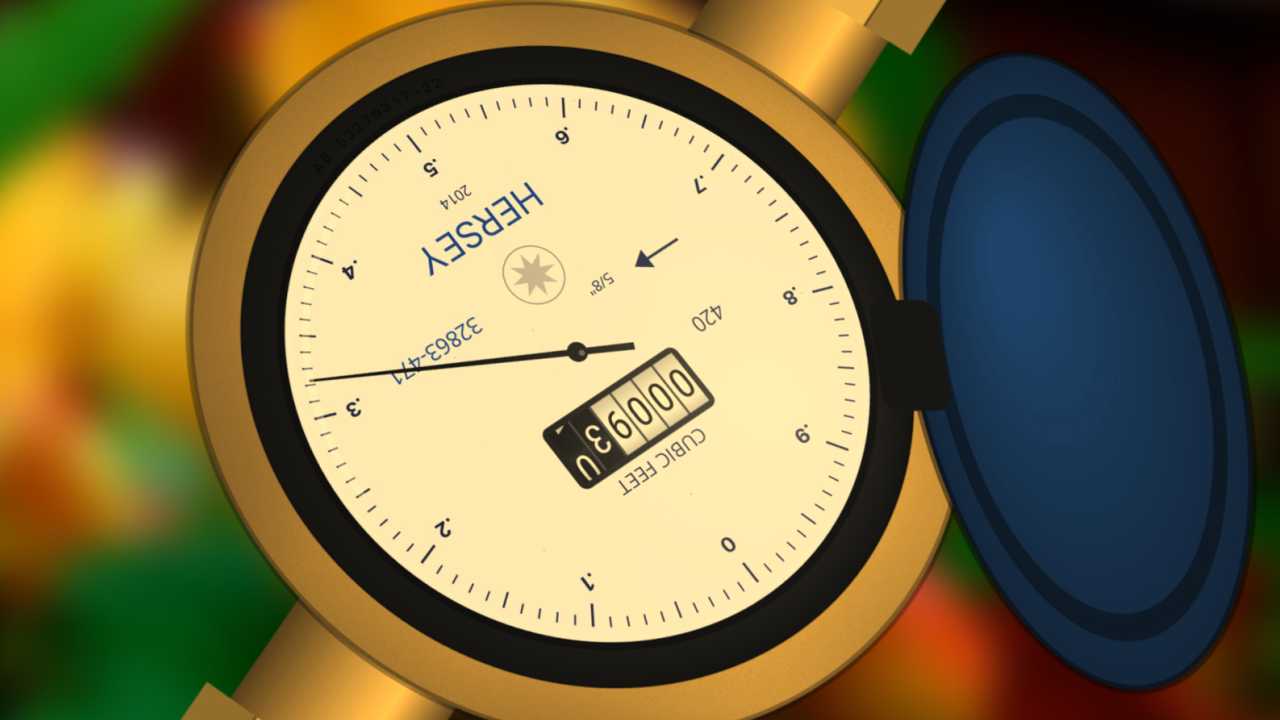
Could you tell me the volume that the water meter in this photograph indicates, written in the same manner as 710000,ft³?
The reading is 930.32,ft³
